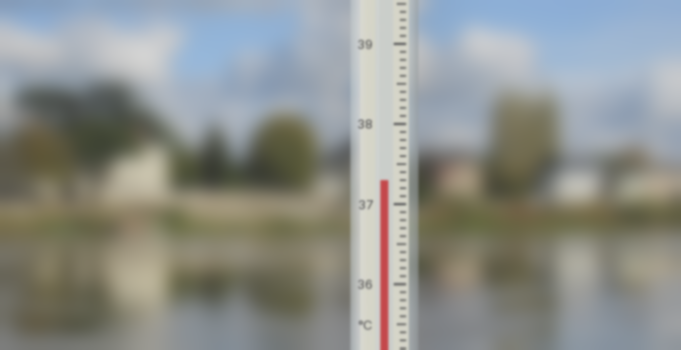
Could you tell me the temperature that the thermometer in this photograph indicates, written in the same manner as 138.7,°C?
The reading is 37.3,°C
